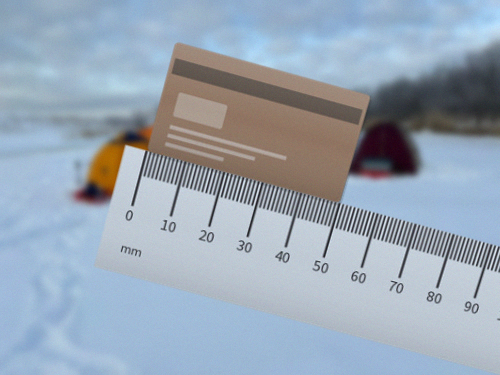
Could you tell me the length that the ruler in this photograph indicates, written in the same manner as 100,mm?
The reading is 50,mm
